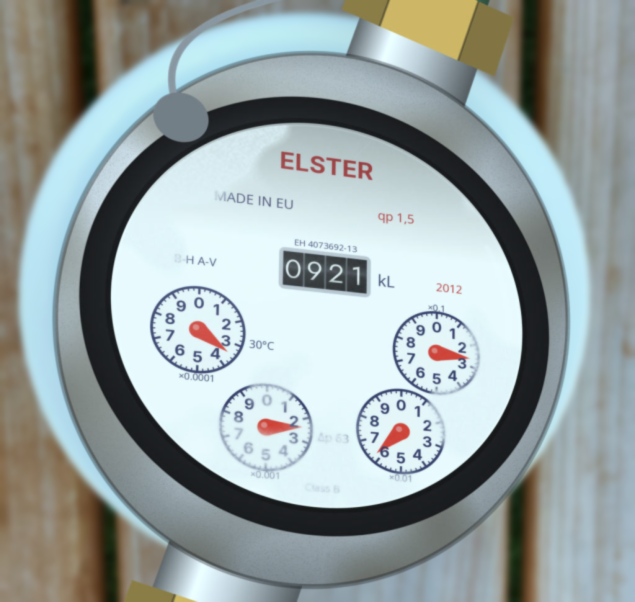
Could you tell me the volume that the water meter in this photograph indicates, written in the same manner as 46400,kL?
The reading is 921.2623,kL
